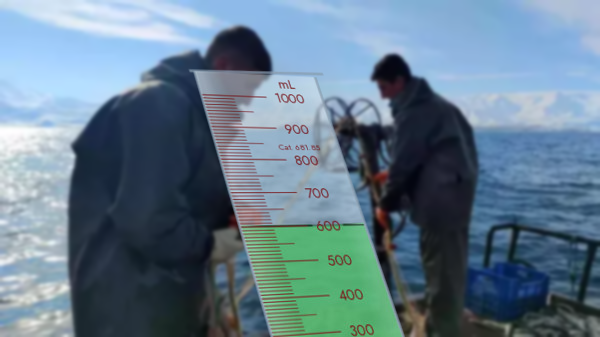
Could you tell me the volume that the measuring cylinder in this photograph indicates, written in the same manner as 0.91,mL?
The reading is 600,mL
